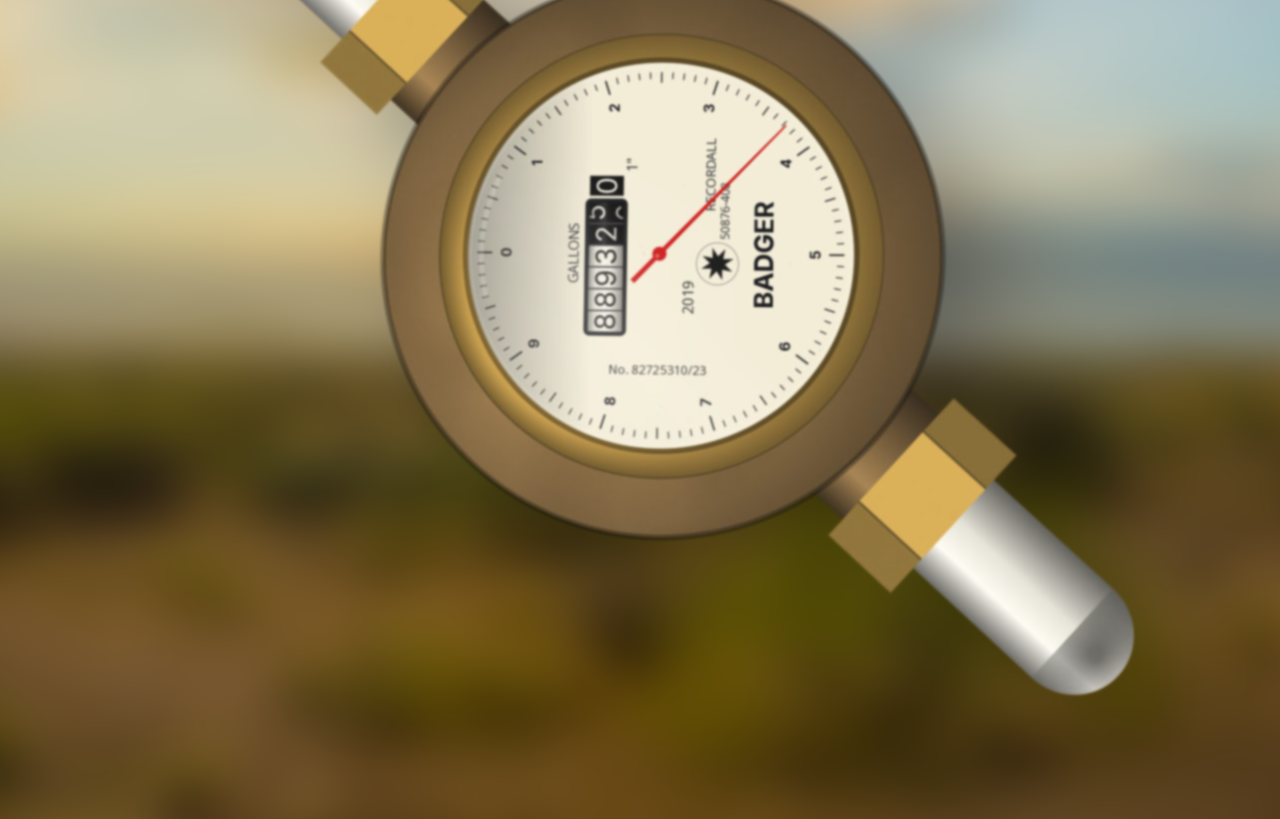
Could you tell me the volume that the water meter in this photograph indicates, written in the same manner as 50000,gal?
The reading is 8893253.7,gal
